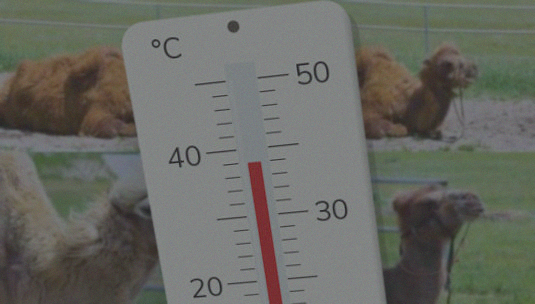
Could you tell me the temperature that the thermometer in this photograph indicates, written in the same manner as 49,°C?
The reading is 38,°C
